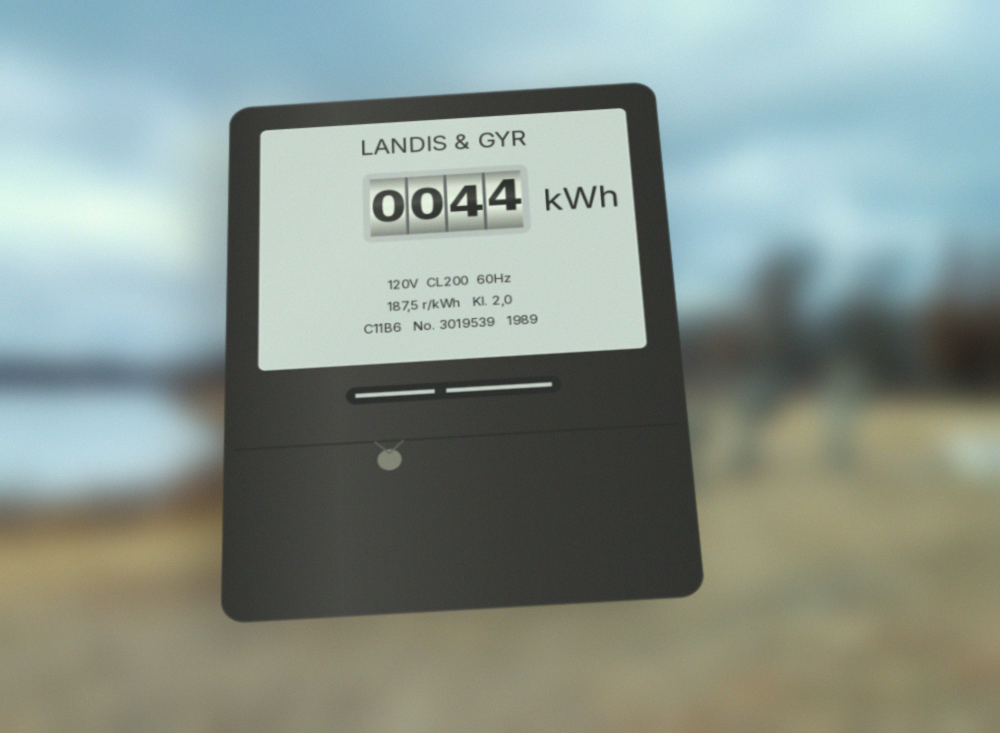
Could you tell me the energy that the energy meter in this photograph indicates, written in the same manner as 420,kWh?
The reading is 44,kWh
